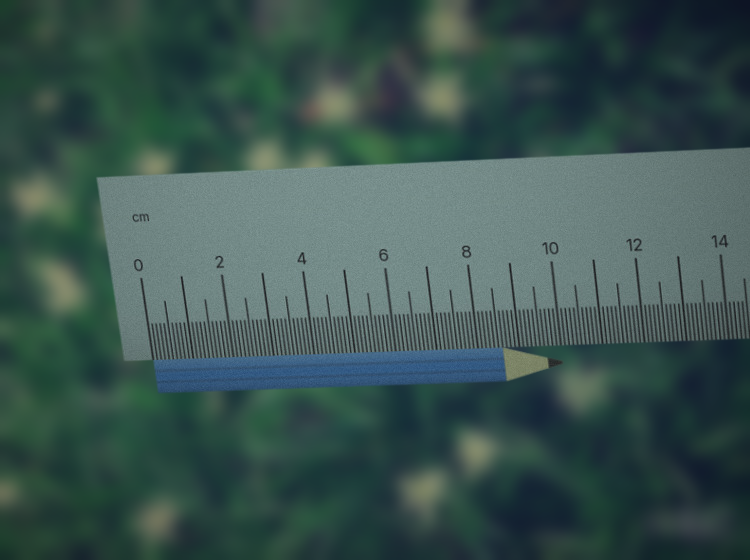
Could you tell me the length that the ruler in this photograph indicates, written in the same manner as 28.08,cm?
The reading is 10,cm
